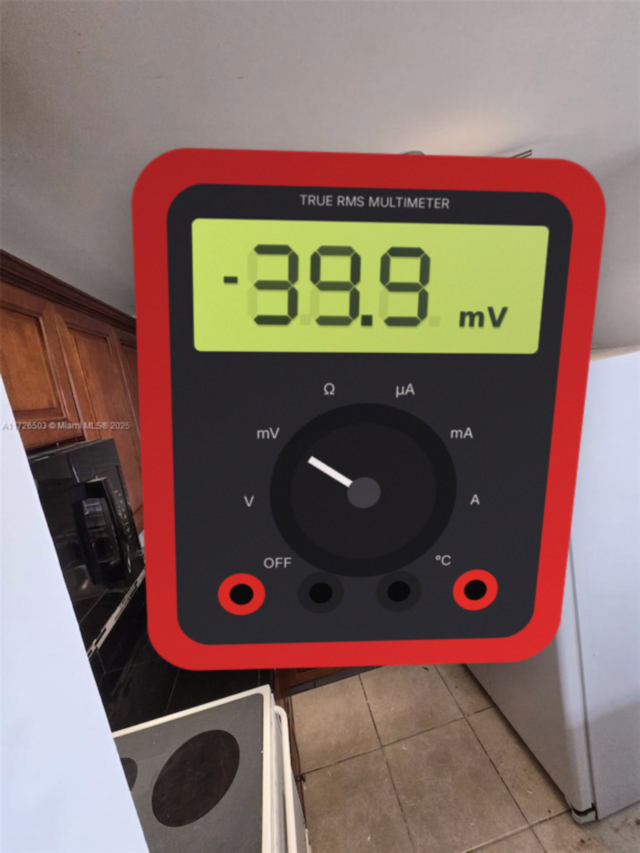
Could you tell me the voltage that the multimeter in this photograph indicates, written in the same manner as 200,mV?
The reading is -39.9,mV
